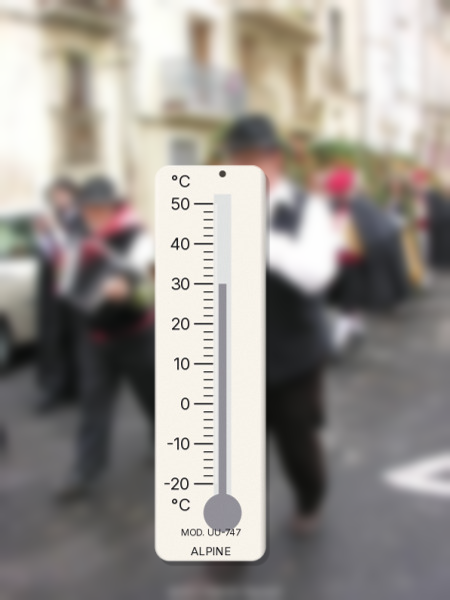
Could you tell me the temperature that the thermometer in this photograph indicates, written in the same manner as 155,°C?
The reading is 30,°C
